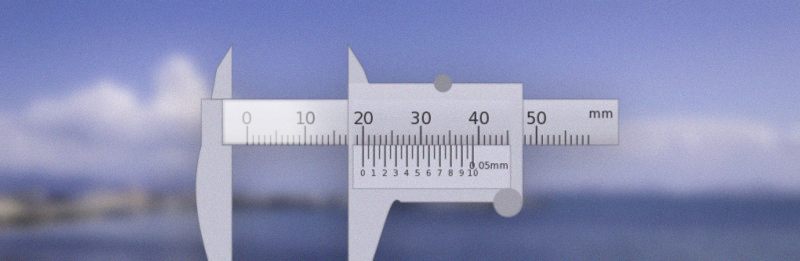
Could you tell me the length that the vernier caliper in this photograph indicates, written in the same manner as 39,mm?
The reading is 20.0,mm
